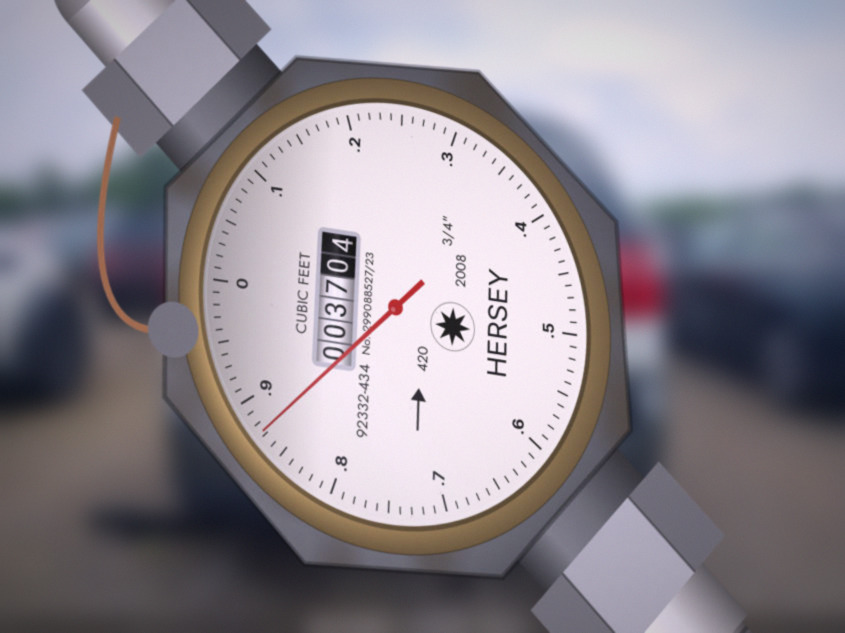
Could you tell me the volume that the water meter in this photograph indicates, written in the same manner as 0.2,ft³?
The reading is 3703.87,ft³
